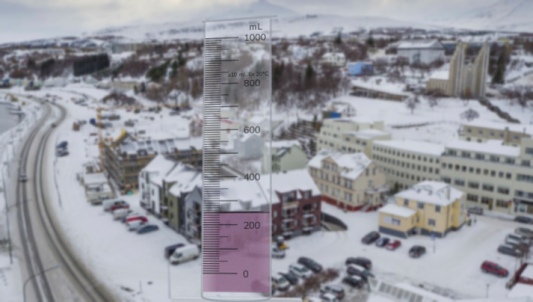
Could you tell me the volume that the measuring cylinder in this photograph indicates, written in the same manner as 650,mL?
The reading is 250,mL
